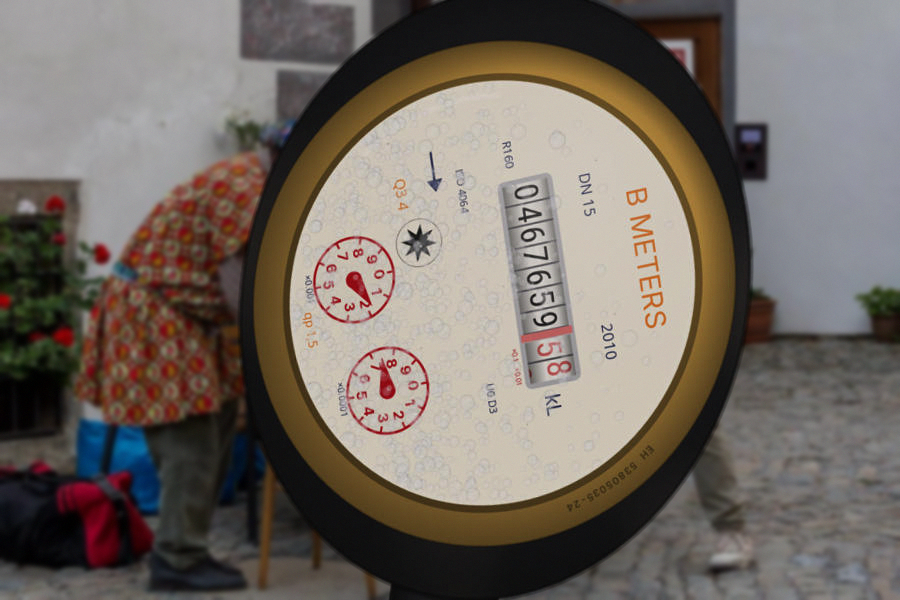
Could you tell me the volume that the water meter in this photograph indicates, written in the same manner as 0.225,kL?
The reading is 467659.5817,kL
